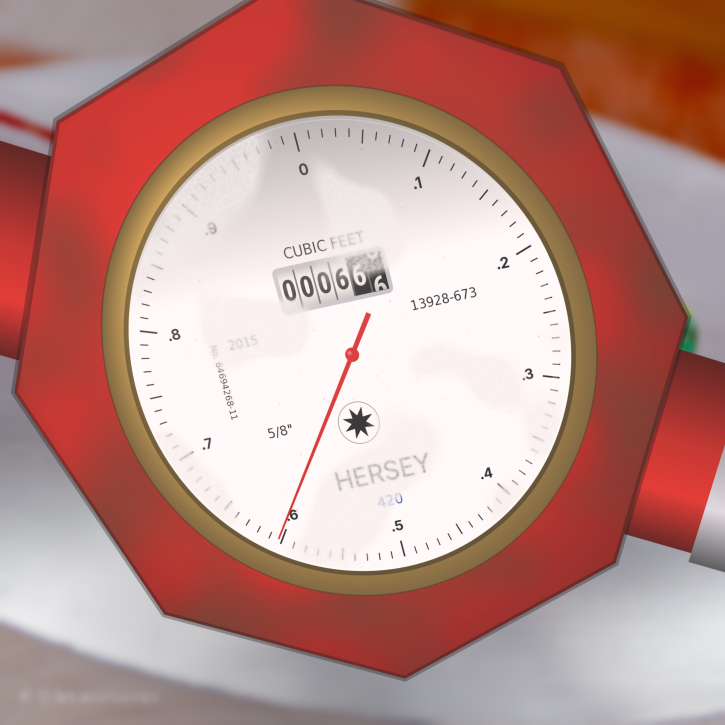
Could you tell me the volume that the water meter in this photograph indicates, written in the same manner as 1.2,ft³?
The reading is 665.60,ft³
